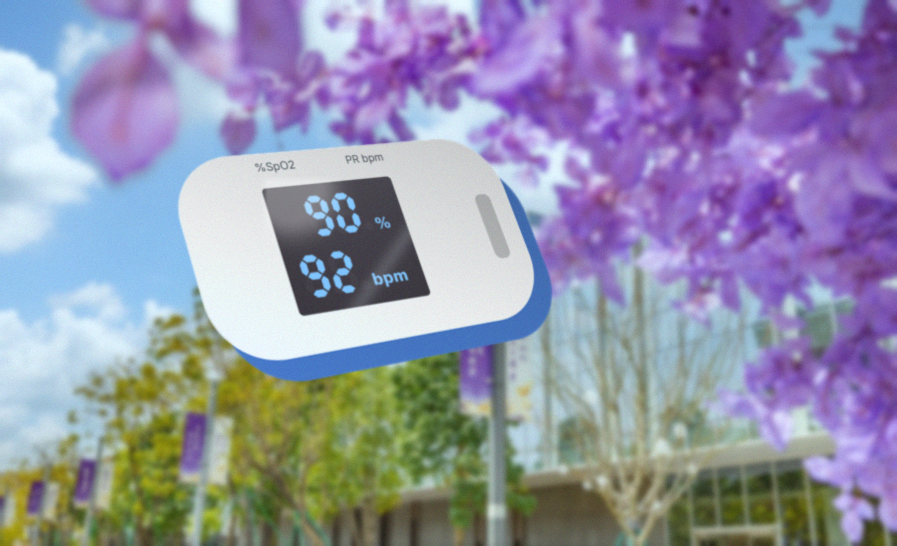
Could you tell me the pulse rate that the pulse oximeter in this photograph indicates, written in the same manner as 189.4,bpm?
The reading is 92,bpm
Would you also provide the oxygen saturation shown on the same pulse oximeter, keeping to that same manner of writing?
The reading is 90,%
